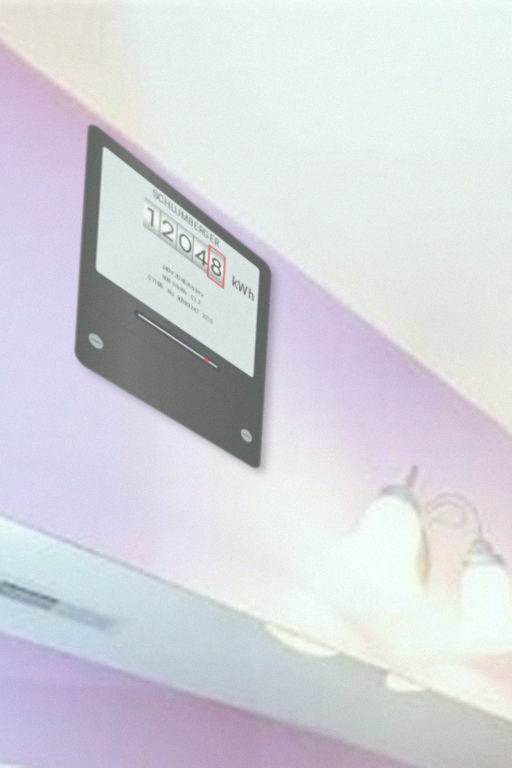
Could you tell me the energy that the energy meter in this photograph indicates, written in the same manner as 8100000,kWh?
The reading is 1204.8,kWh
